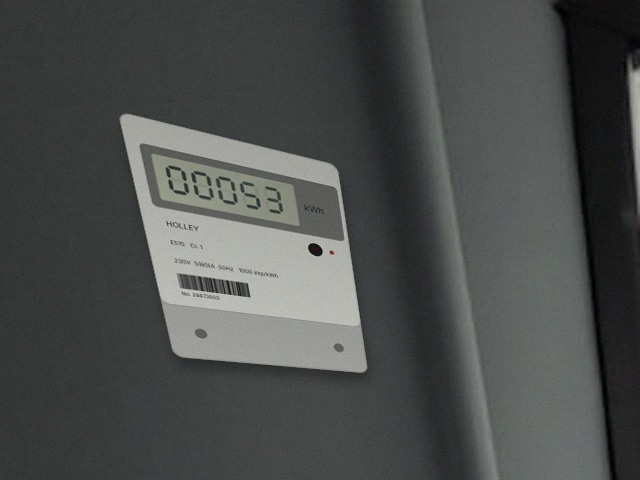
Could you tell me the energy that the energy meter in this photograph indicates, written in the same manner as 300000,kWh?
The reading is 53,kWh
